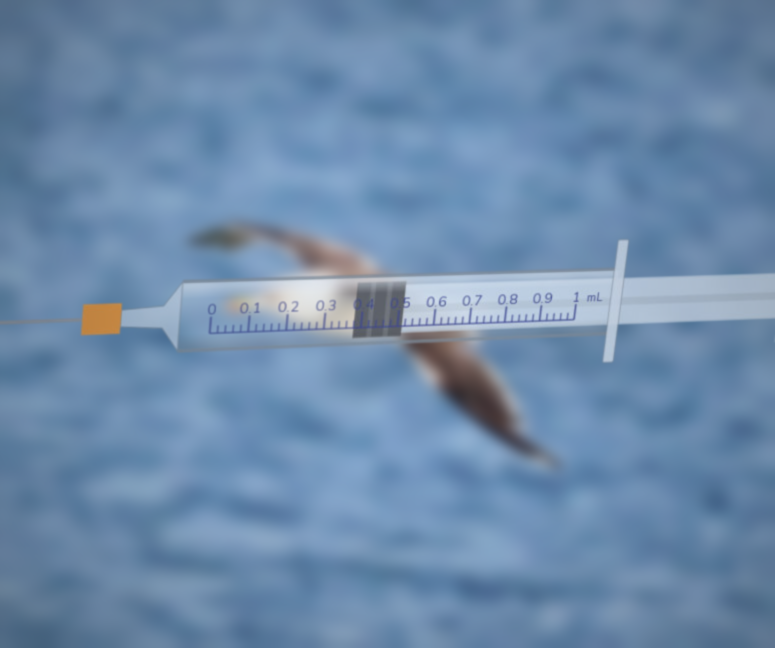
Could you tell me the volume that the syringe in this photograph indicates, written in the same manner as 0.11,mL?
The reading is 0.38,mL
